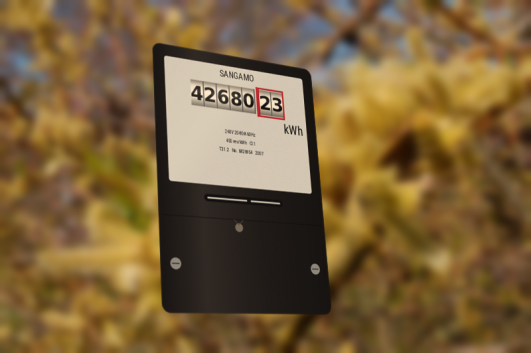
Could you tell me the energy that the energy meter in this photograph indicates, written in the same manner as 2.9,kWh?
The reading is 42680.23,kWh
